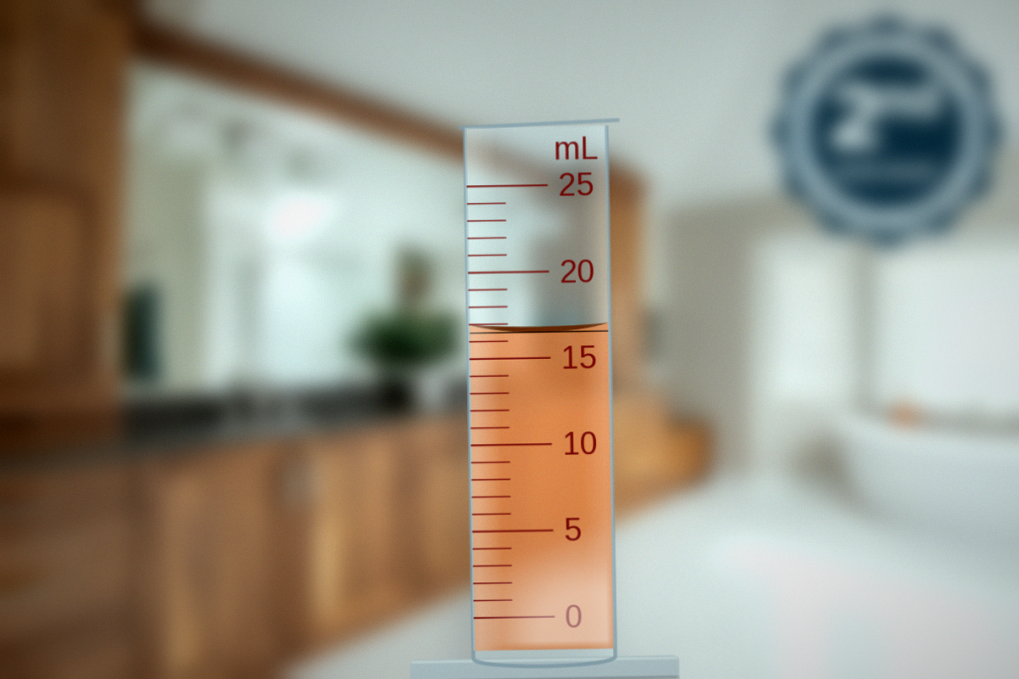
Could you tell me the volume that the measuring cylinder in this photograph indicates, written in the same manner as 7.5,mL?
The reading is 16.5,mL
